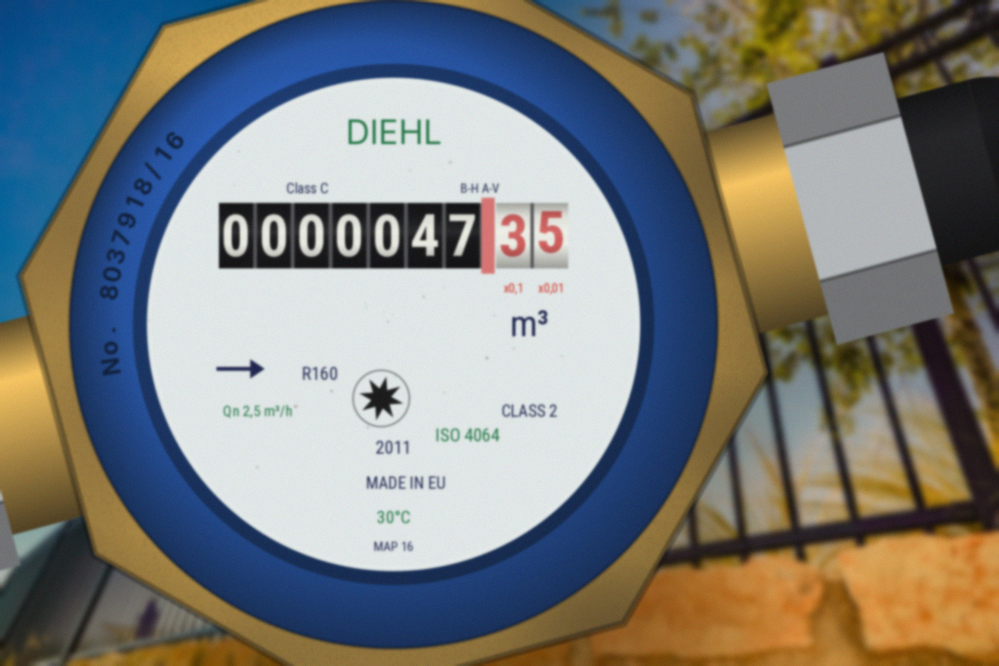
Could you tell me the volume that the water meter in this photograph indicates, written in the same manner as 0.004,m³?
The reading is 47.35,m³
